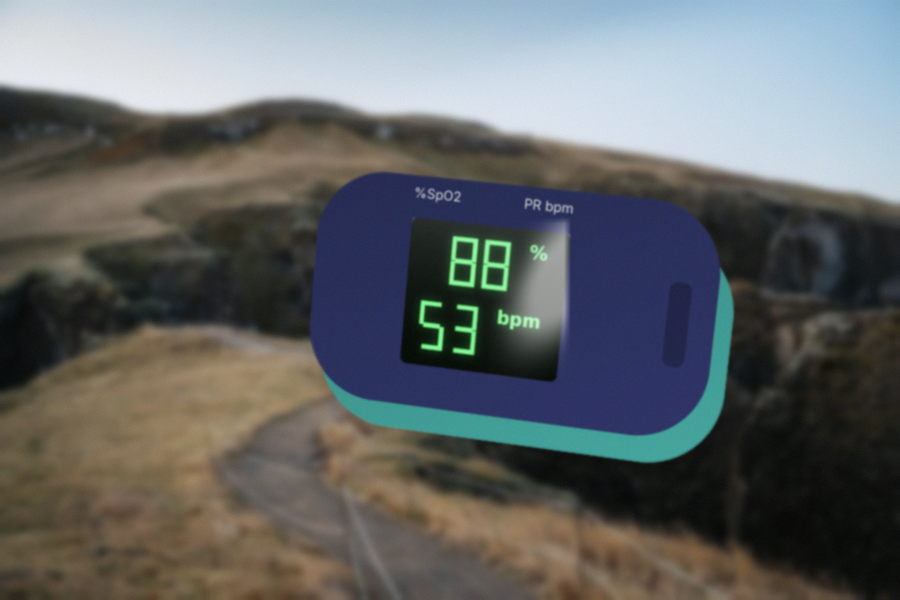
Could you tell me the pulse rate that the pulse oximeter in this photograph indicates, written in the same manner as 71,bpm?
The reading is 53,bpm
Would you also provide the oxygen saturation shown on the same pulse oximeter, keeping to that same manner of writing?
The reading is 88,%
